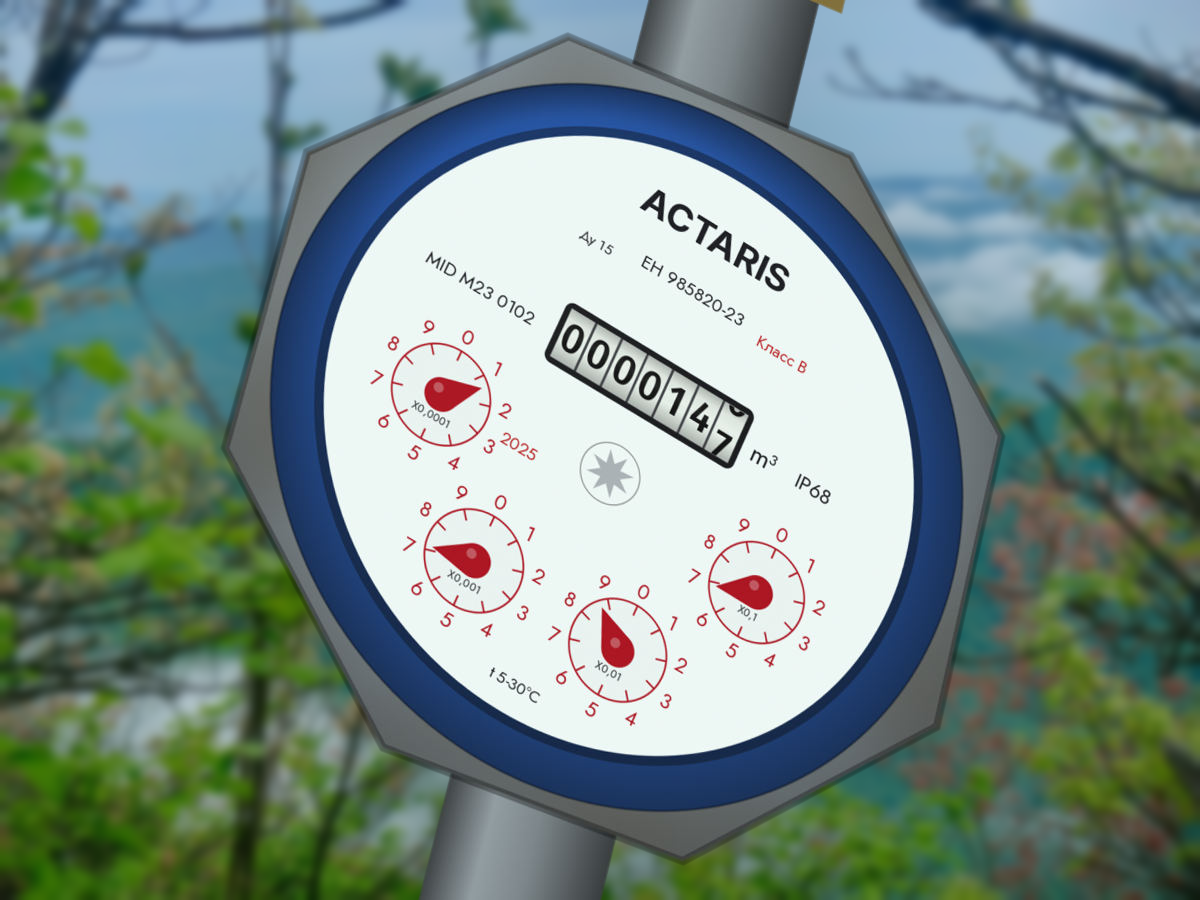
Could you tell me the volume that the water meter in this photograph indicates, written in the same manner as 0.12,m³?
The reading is 146.6871,m³
